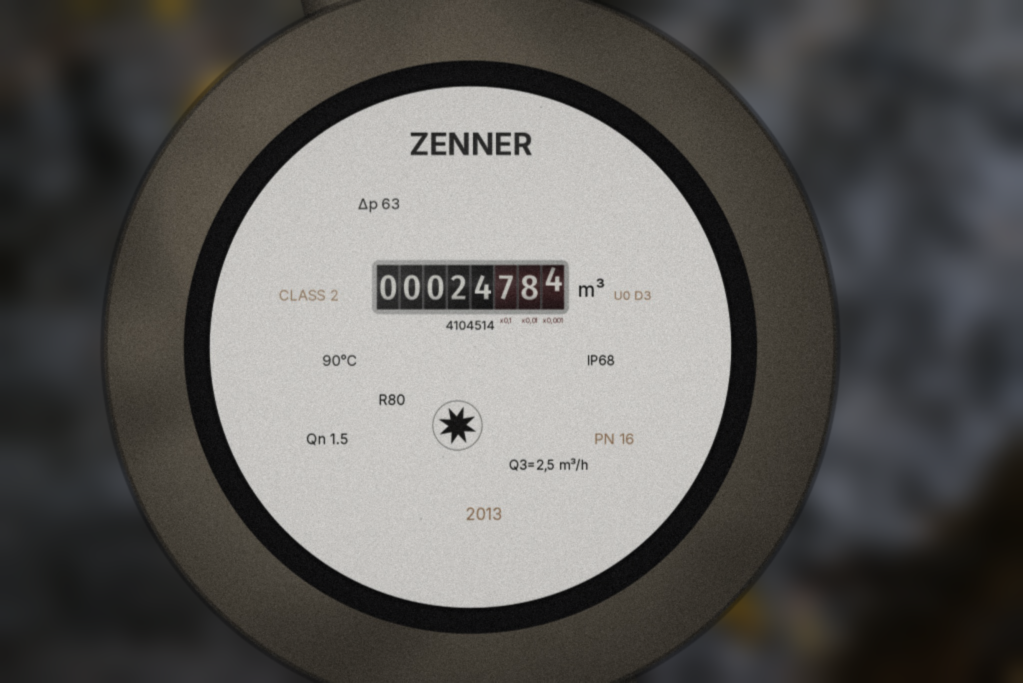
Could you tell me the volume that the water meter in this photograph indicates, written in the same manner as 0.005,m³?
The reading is 24.784,m³
